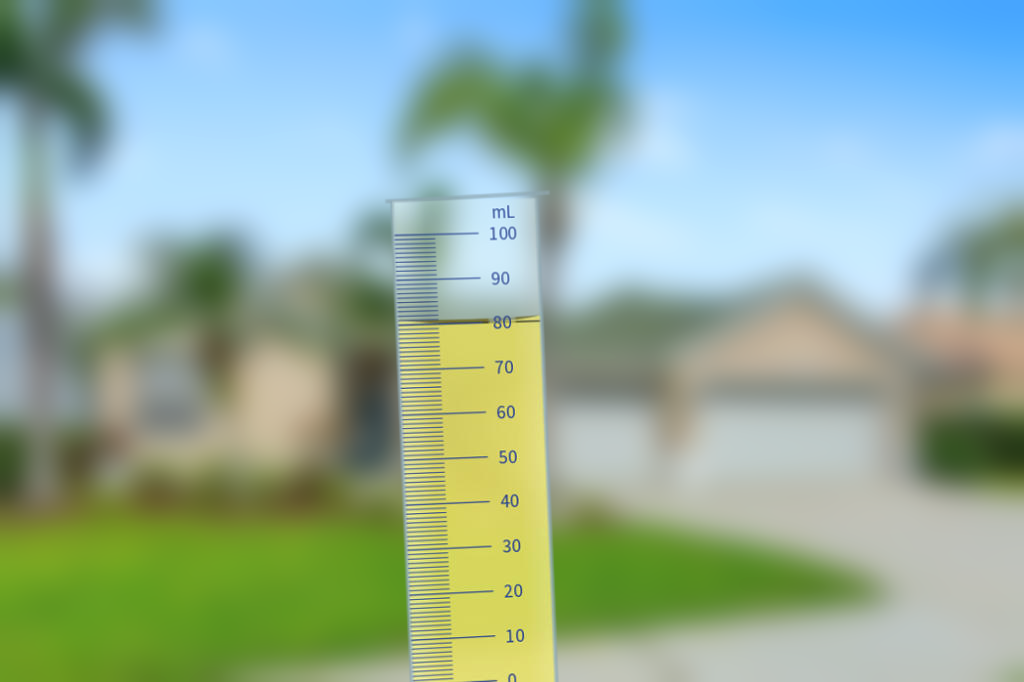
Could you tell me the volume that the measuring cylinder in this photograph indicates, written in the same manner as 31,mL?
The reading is 80,mL
